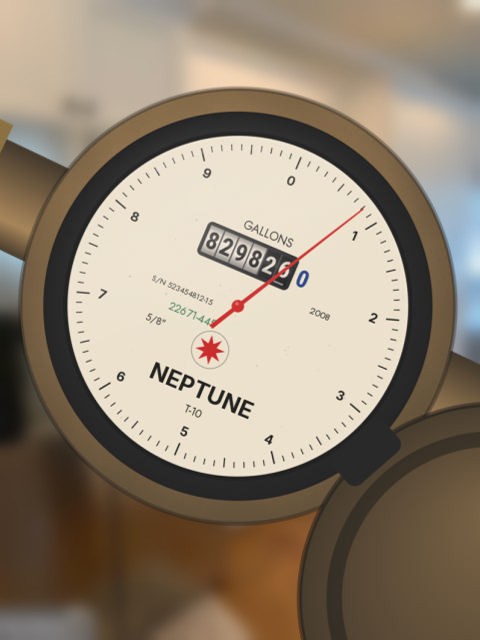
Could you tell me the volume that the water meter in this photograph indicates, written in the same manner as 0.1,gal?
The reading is 8298260.8,gal
